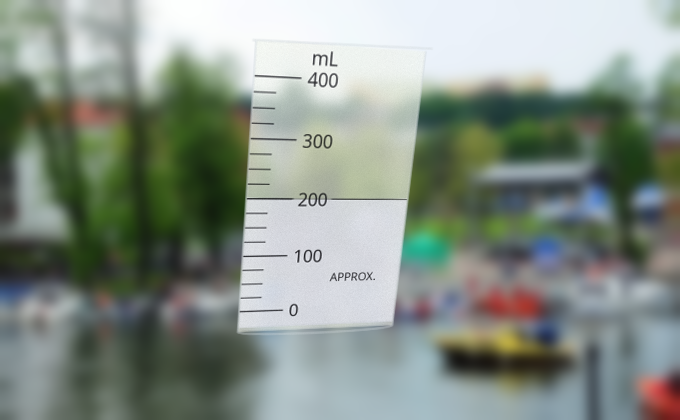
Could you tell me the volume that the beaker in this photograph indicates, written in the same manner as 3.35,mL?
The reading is 200,mL
